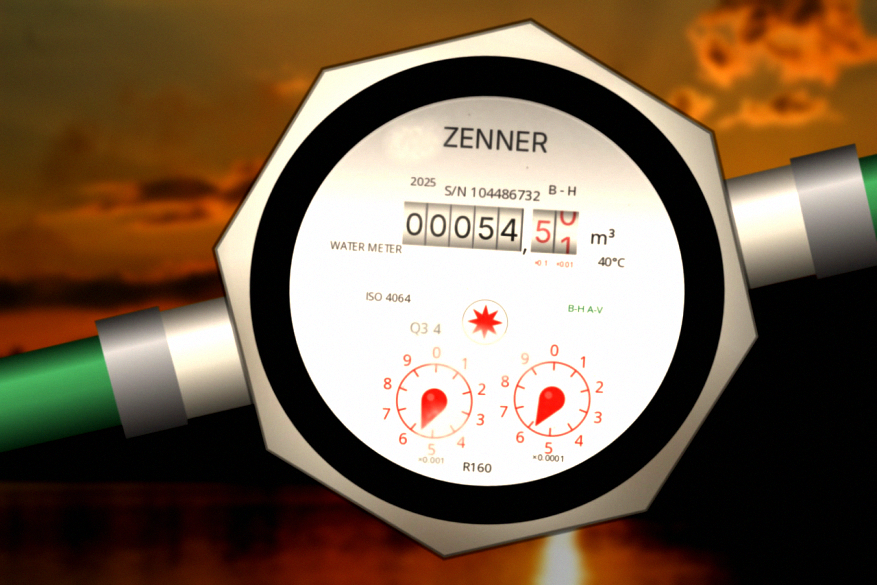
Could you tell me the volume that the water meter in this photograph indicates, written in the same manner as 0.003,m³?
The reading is 54.5055,m³
